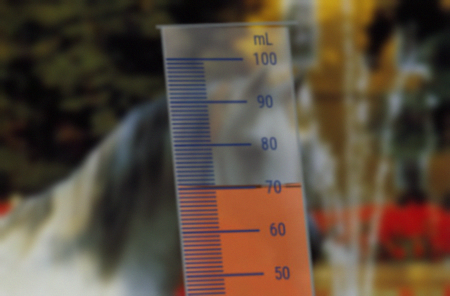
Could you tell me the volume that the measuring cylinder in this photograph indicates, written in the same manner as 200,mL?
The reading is 70,mL
